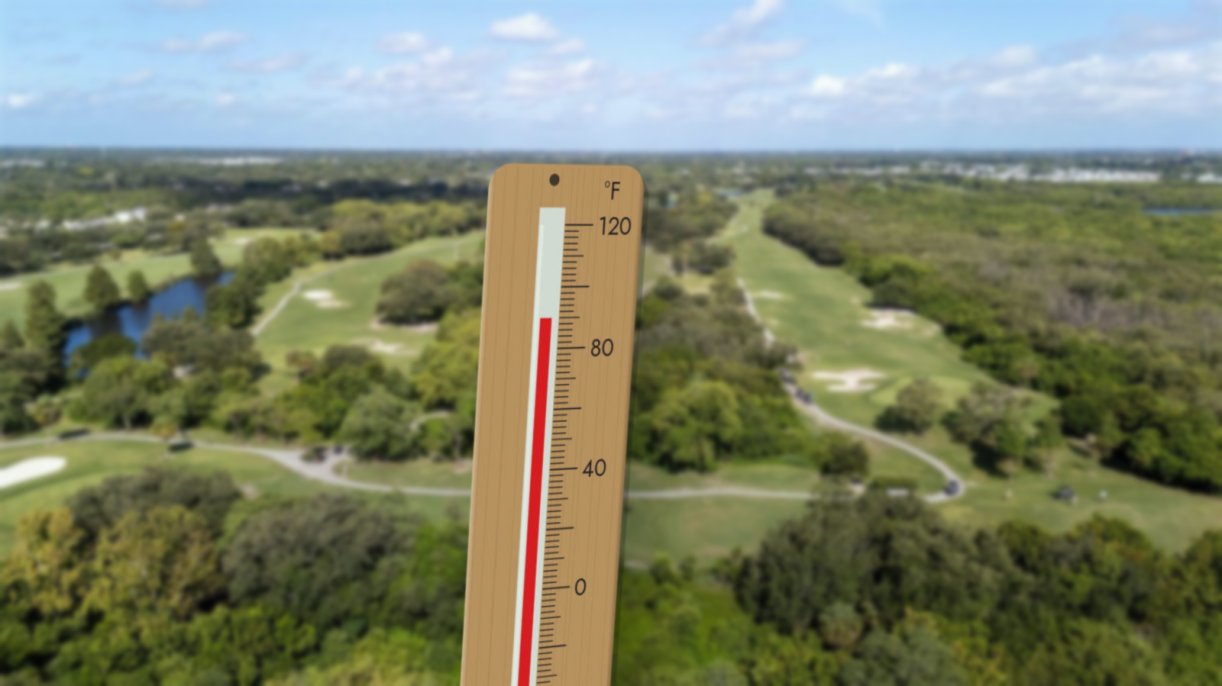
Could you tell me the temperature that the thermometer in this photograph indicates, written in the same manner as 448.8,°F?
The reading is 90,°F
